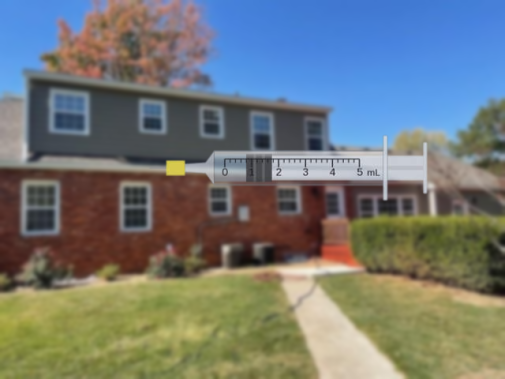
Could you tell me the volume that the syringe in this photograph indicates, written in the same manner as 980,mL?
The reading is 0.8,mL
